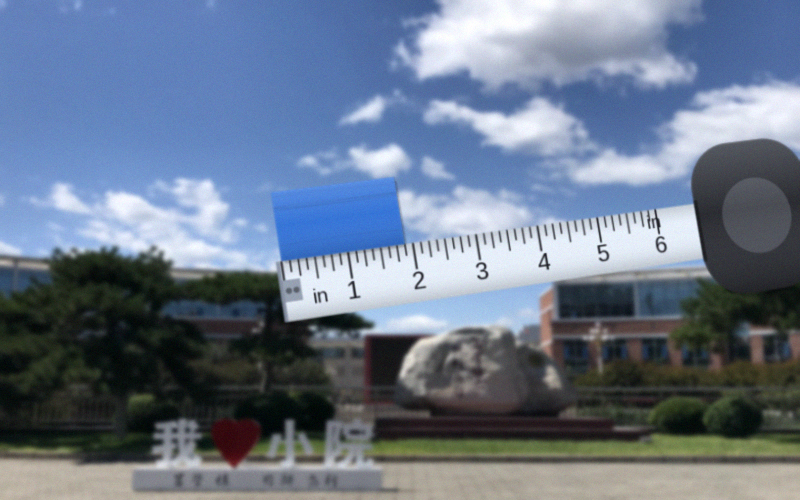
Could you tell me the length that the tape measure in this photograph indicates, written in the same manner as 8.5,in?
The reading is 1.875,in
